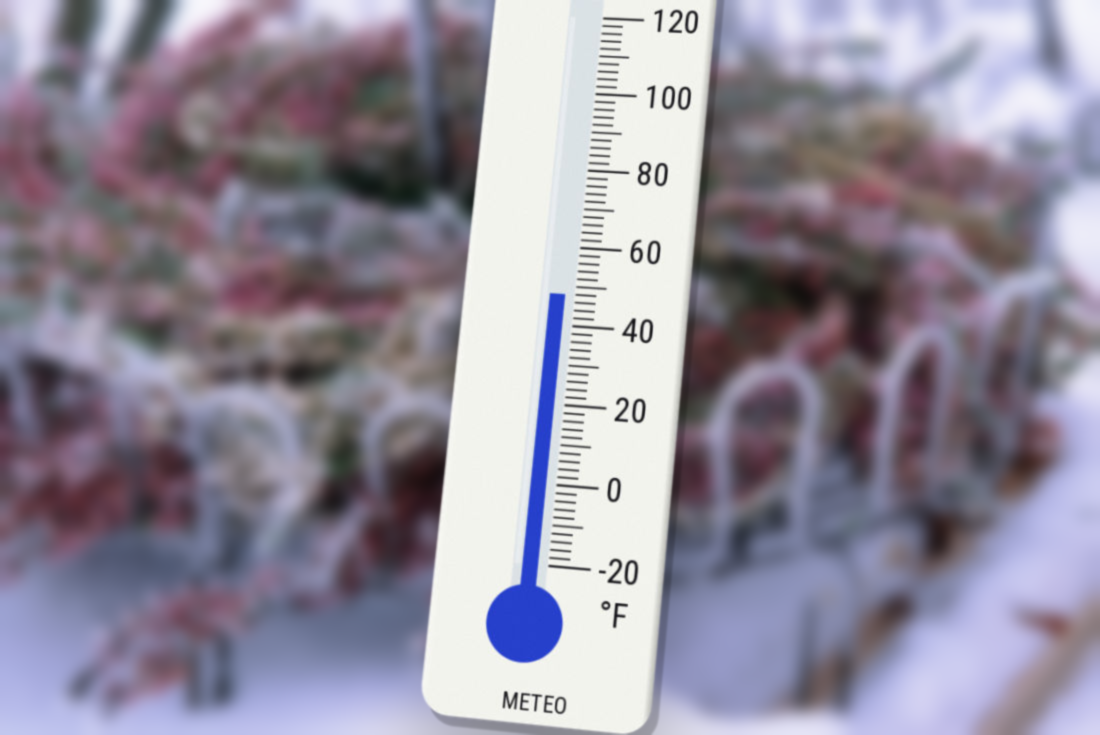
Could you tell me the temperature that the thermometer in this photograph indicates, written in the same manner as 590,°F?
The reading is 48,°F
